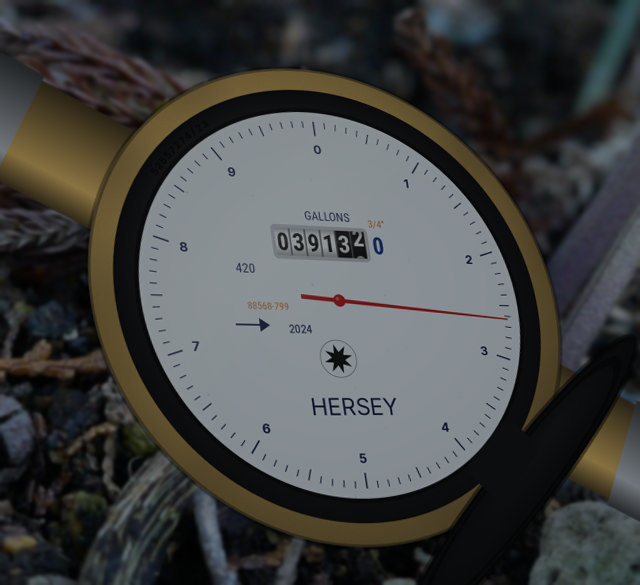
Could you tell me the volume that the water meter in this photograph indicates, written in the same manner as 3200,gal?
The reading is 391322.6,gal
